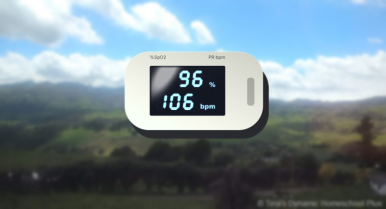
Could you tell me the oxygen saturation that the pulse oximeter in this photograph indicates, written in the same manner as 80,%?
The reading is 96,%
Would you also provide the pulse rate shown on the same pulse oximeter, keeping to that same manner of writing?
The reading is 106,bpm
